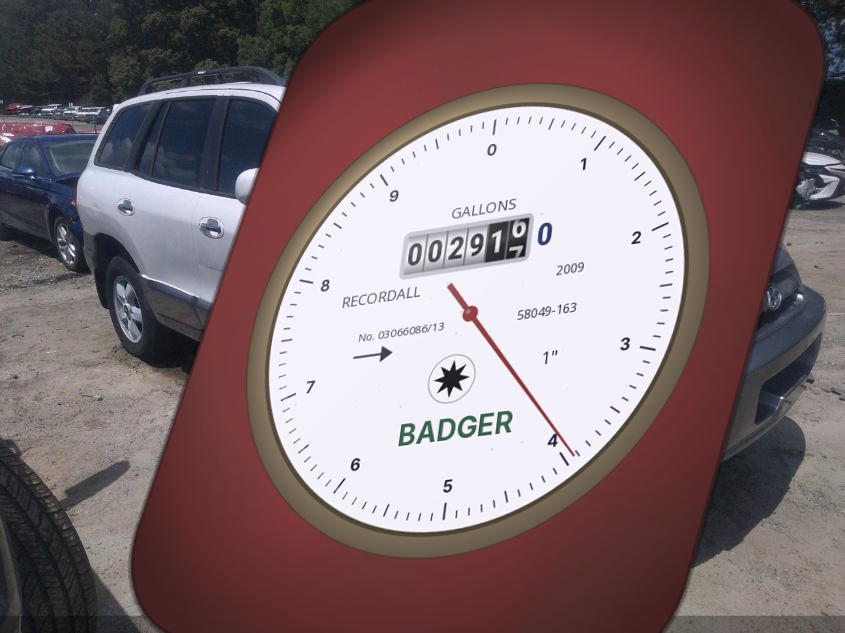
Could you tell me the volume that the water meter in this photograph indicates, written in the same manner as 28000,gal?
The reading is 29163.9,gal
